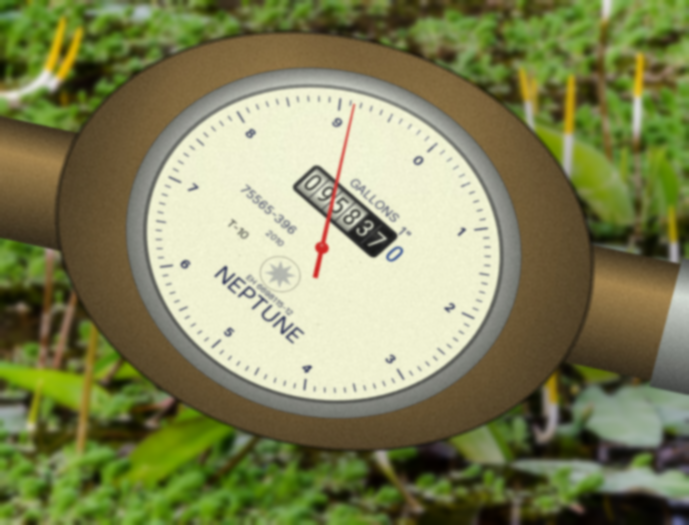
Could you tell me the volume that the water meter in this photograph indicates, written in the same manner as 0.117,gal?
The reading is 958369.1,gal
